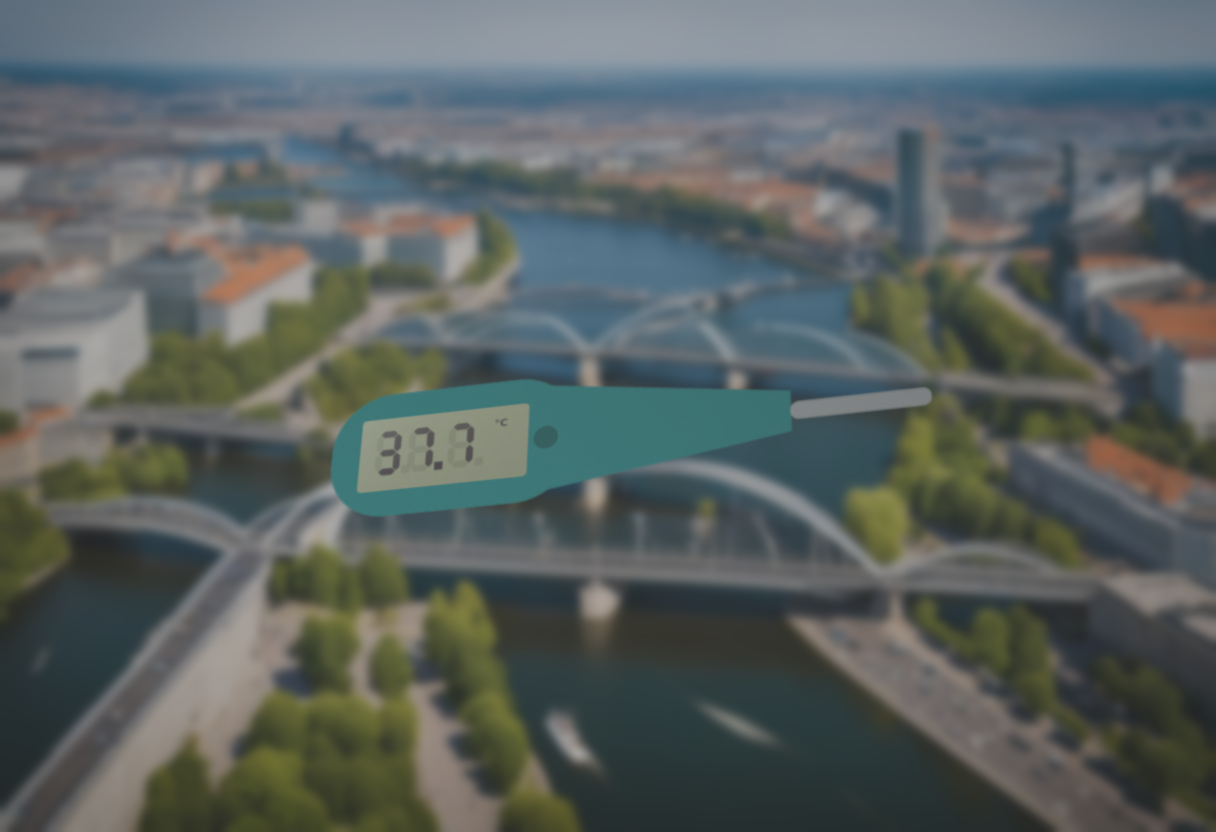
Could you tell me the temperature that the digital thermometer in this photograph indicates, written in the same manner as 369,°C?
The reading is 37.7,°C
